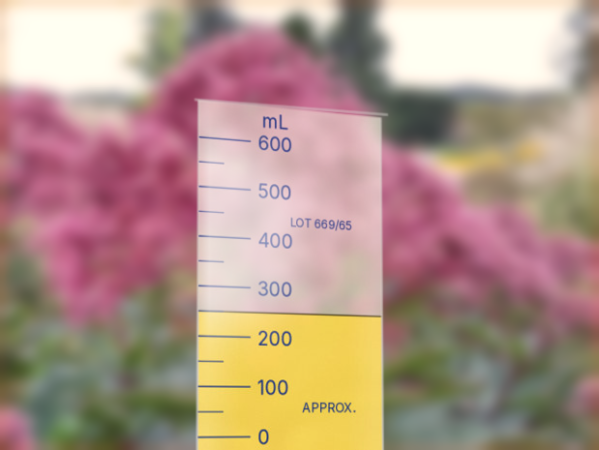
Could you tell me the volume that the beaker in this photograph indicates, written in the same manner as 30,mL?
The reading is 250,mL
